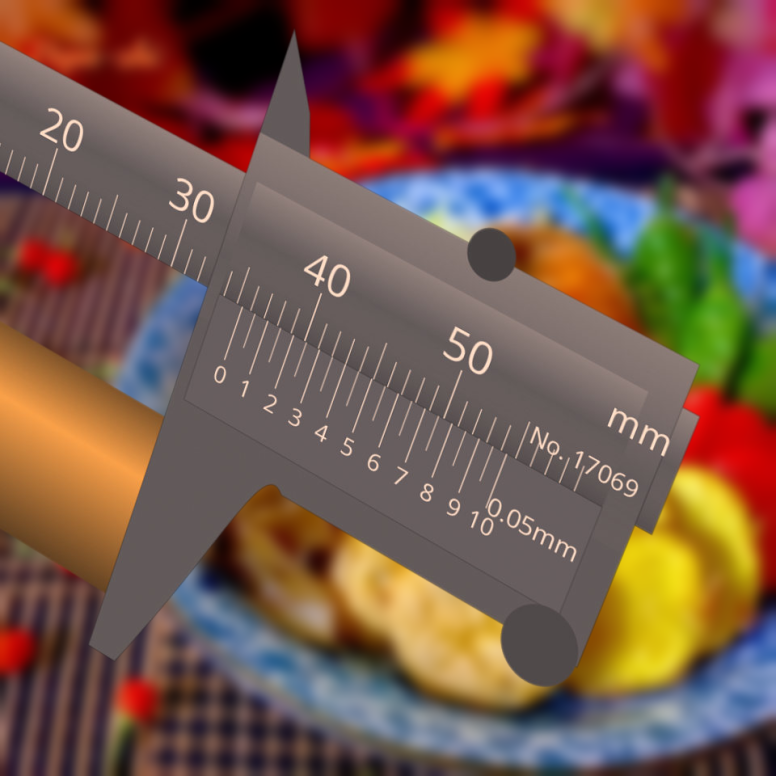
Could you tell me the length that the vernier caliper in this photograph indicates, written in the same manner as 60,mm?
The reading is 35.4,mm
